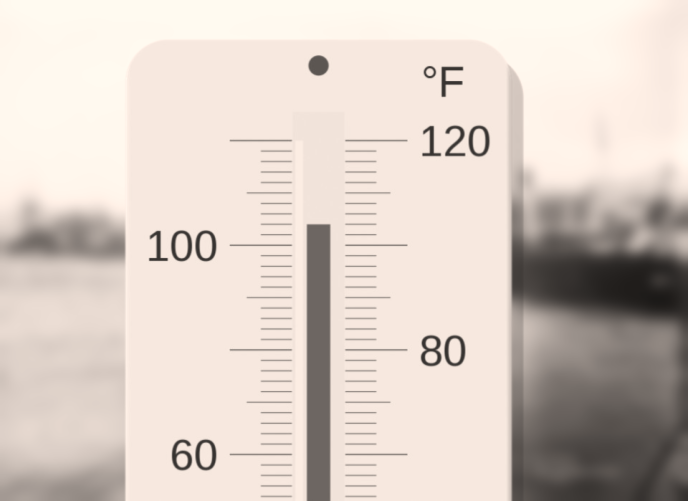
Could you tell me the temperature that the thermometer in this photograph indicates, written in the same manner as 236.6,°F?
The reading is 104,°F
